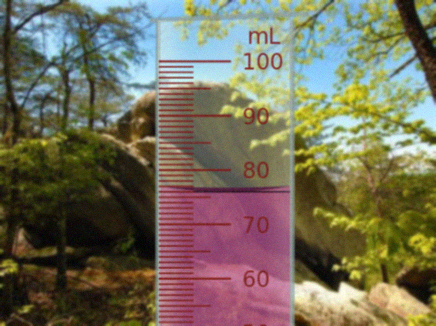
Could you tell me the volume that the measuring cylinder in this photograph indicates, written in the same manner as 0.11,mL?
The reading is 76,mL
